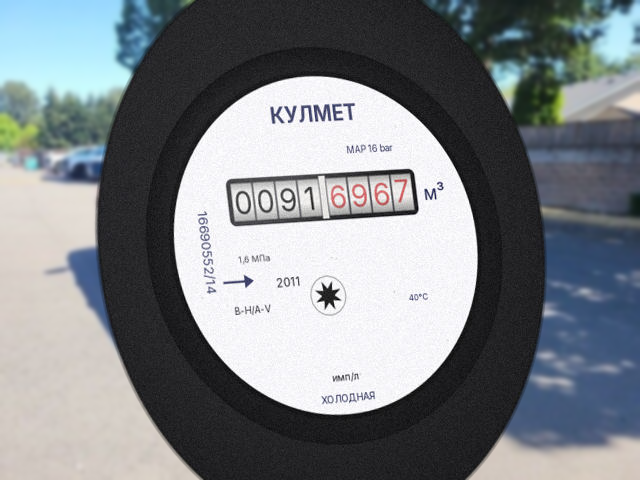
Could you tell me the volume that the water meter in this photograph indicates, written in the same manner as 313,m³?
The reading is 91.6967,m³
